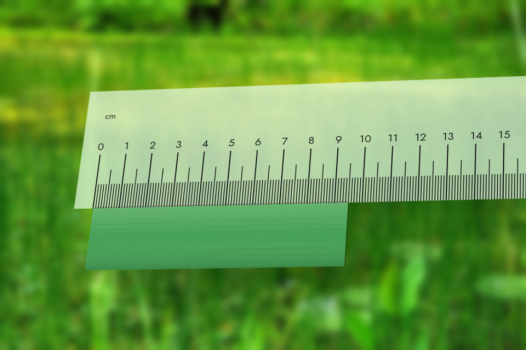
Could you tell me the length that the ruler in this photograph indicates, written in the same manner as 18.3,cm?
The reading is 9.5,cm
